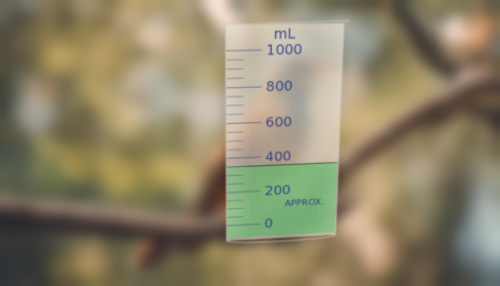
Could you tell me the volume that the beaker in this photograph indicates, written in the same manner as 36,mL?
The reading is 350,mL
